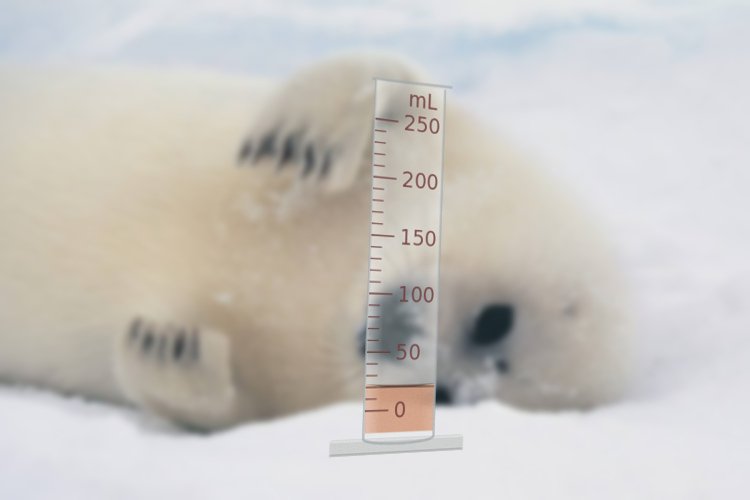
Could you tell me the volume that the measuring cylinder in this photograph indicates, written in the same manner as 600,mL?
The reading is 20,mL
